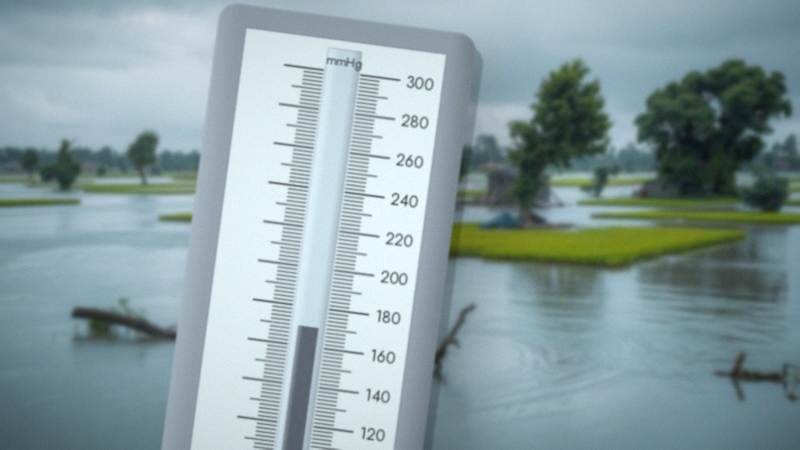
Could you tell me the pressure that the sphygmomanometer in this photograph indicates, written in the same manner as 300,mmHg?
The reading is 170,mmHg
